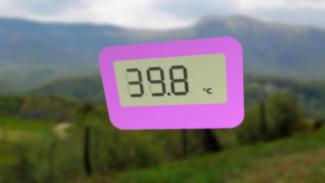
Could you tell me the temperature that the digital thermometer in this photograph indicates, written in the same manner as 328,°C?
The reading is 39.8,°C
